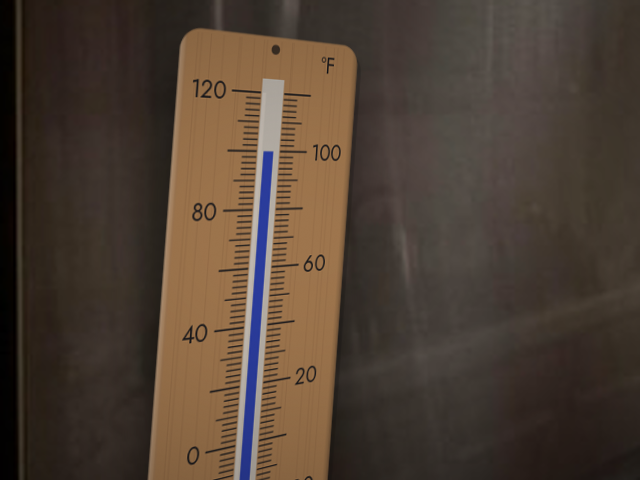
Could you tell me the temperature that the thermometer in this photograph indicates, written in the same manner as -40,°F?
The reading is 100,°F
